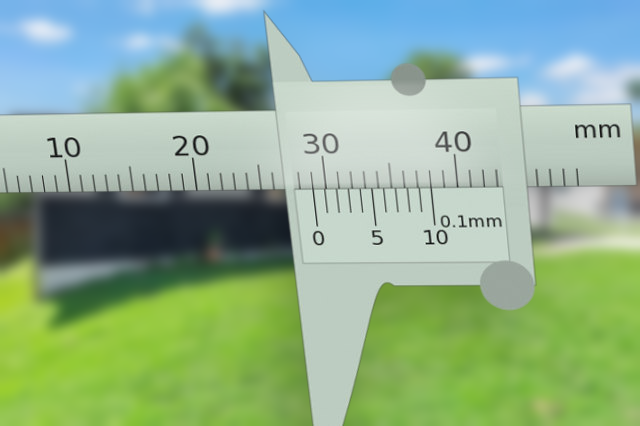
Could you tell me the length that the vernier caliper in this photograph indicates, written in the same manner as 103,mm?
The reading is 29.0,mm
